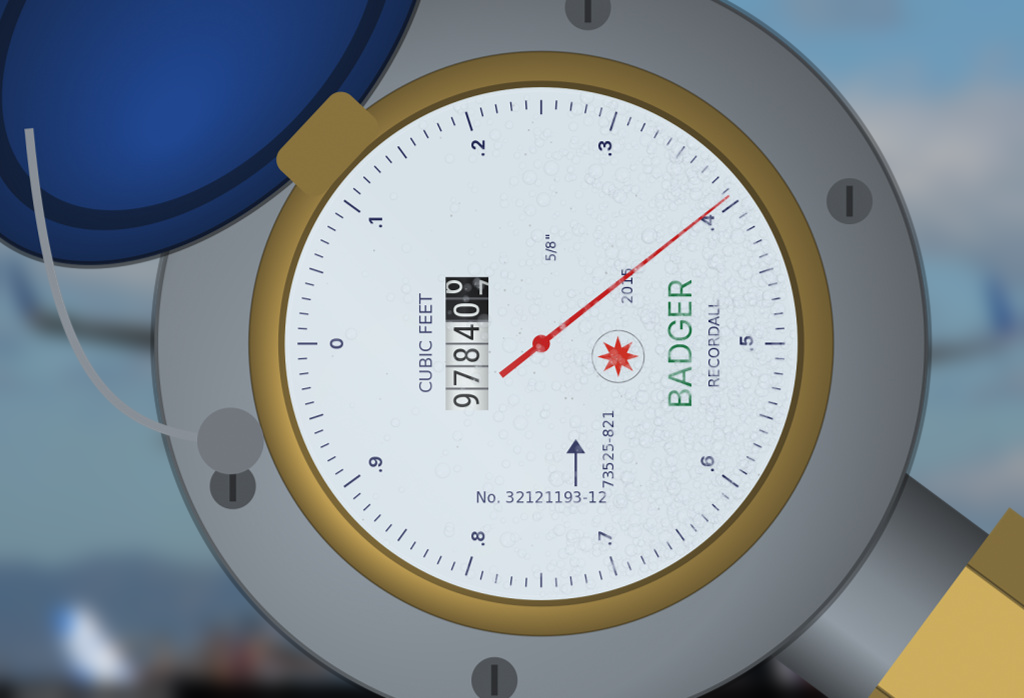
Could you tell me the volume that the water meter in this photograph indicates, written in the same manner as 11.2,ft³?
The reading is 978406.39,ft³
